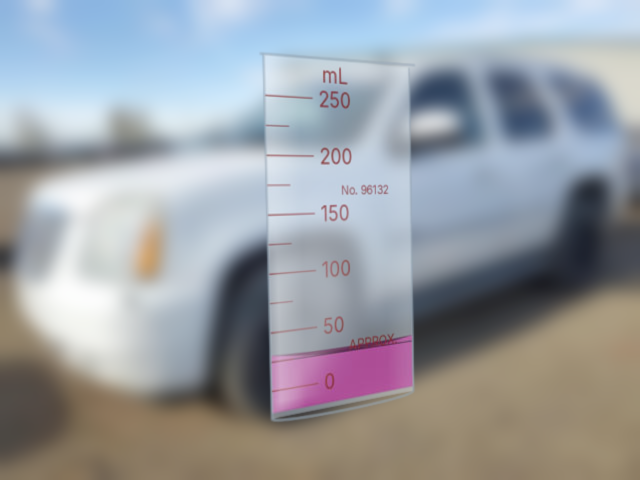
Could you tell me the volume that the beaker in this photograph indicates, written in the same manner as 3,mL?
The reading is 25,mL
